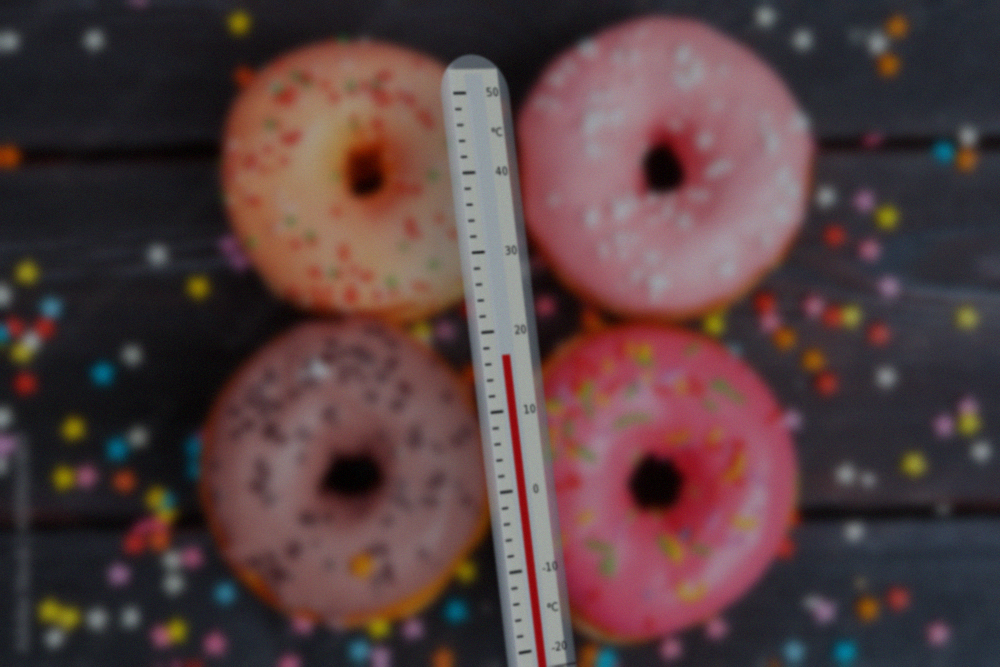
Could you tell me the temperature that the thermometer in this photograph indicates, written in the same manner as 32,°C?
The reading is 17,°C
